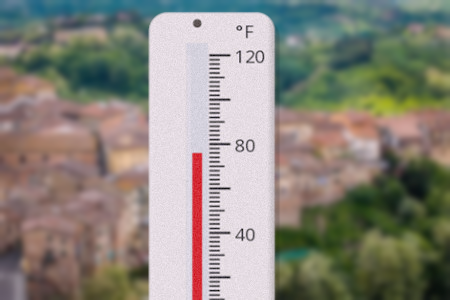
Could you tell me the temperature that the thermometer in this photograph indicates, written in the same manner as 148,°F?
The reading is 76,°F
